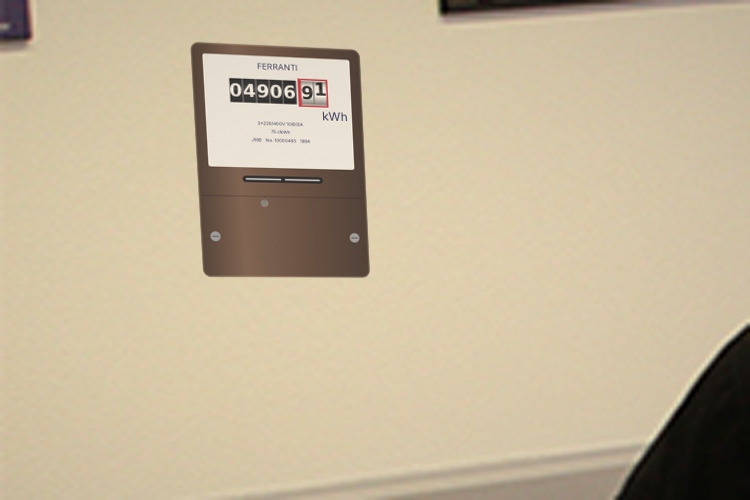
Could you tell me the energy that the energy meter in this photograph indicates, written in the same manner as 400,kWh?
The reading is 4906.91,kWh
